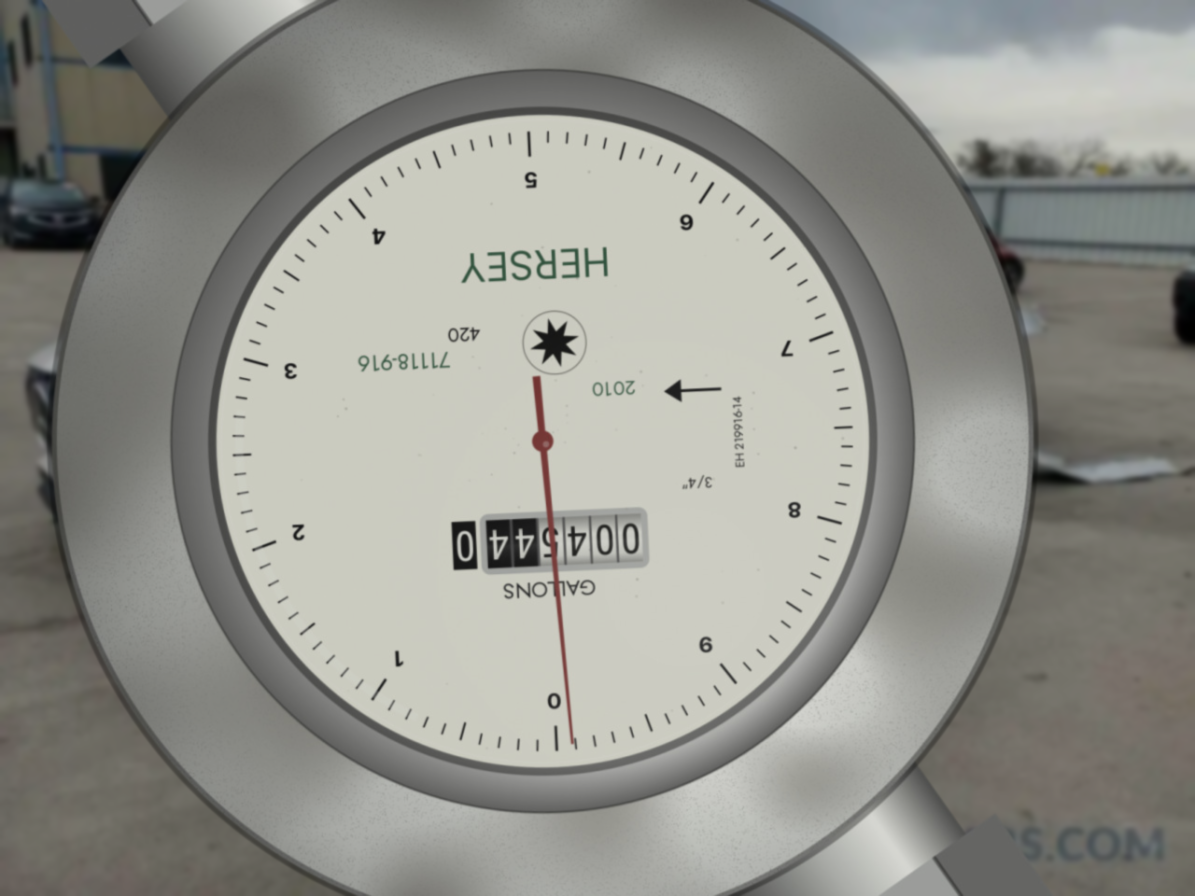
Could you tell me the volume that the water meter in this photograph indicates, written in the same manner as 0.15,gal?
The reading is 45439.9,gal
